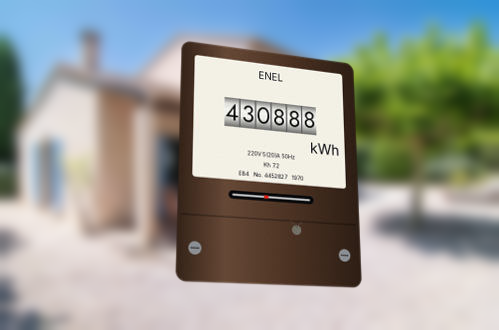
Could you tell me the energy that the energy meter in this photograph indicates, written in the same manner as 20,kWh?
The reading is 430888,kWh
